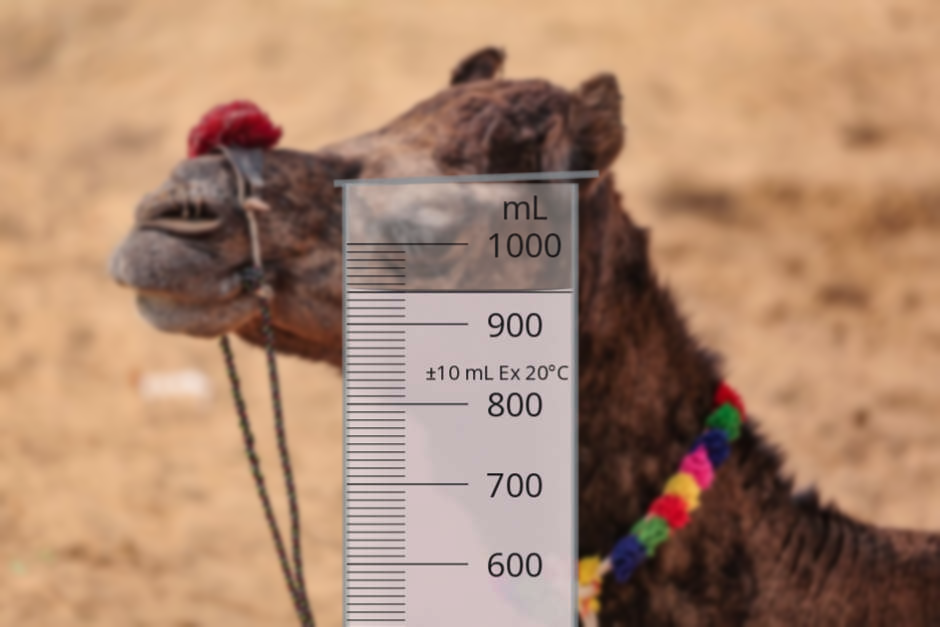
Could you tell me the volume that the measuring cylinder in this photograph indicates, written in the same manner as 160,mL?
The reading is 940,mL
